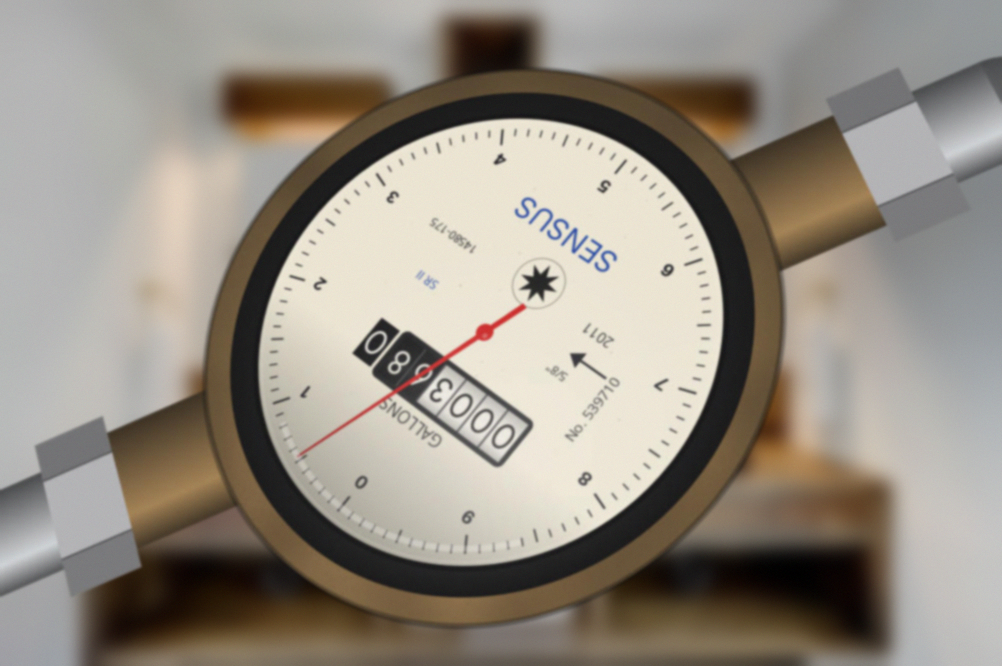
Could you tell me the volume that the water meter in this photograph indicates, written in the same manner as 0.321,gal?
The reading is 3680.5,gal
